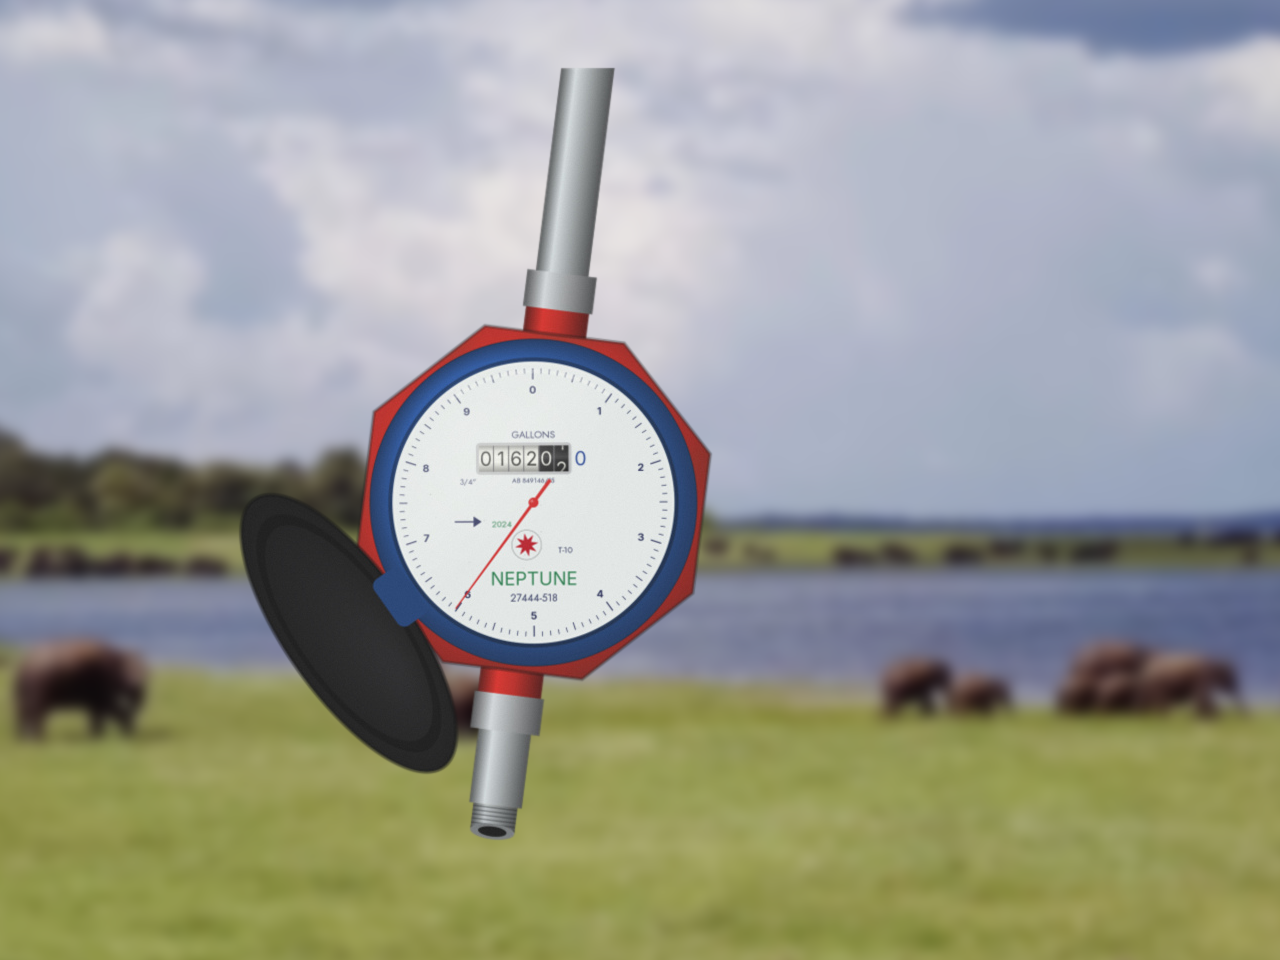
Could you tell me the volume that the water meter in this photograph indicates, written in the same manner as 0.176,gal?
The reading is 162016.0,gal
